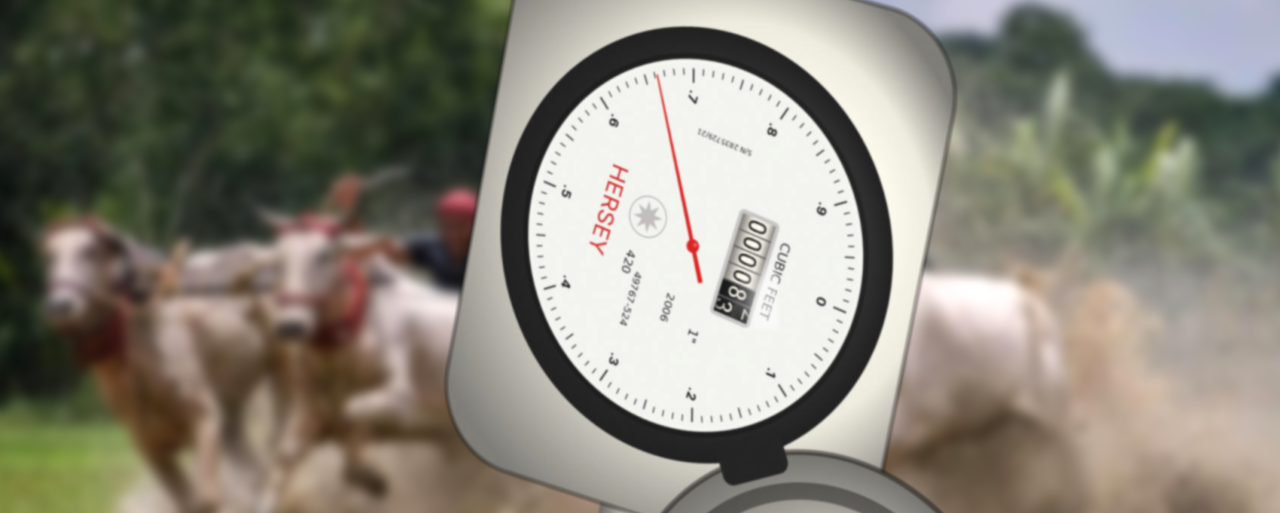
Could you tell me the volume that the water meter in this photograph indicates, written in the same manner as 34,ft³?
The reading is 82.66,ft³
